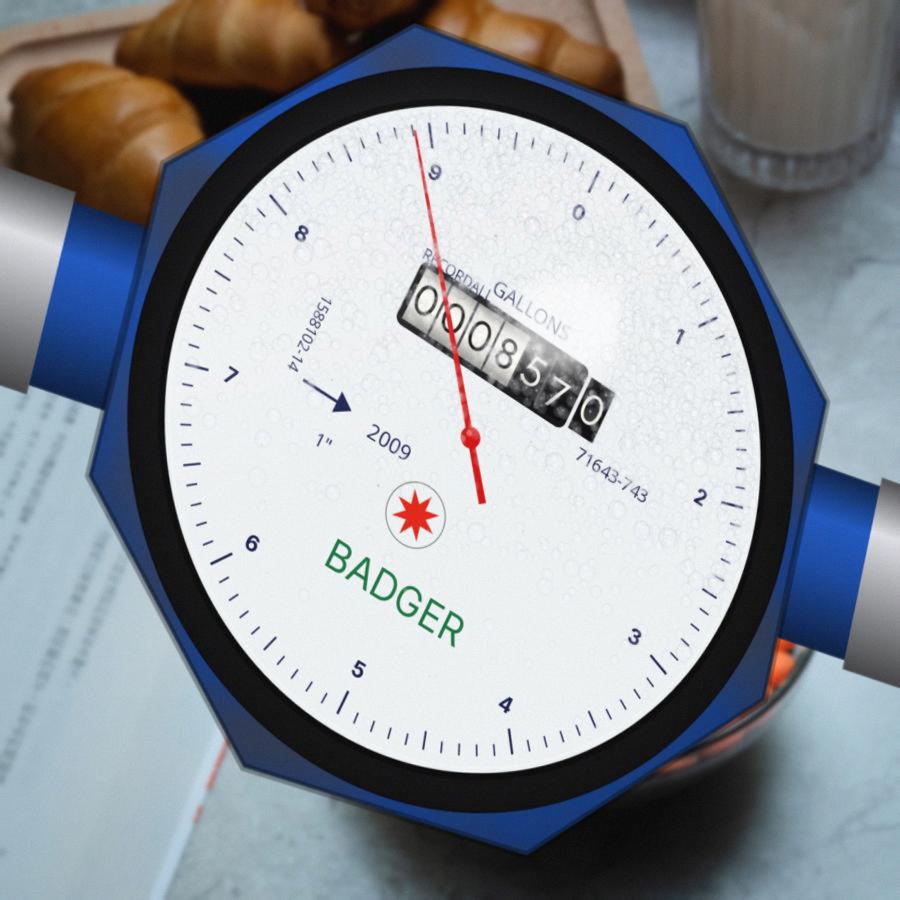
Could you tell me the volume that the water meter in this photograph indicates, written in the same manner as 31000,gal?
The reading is 8568.9,gal
